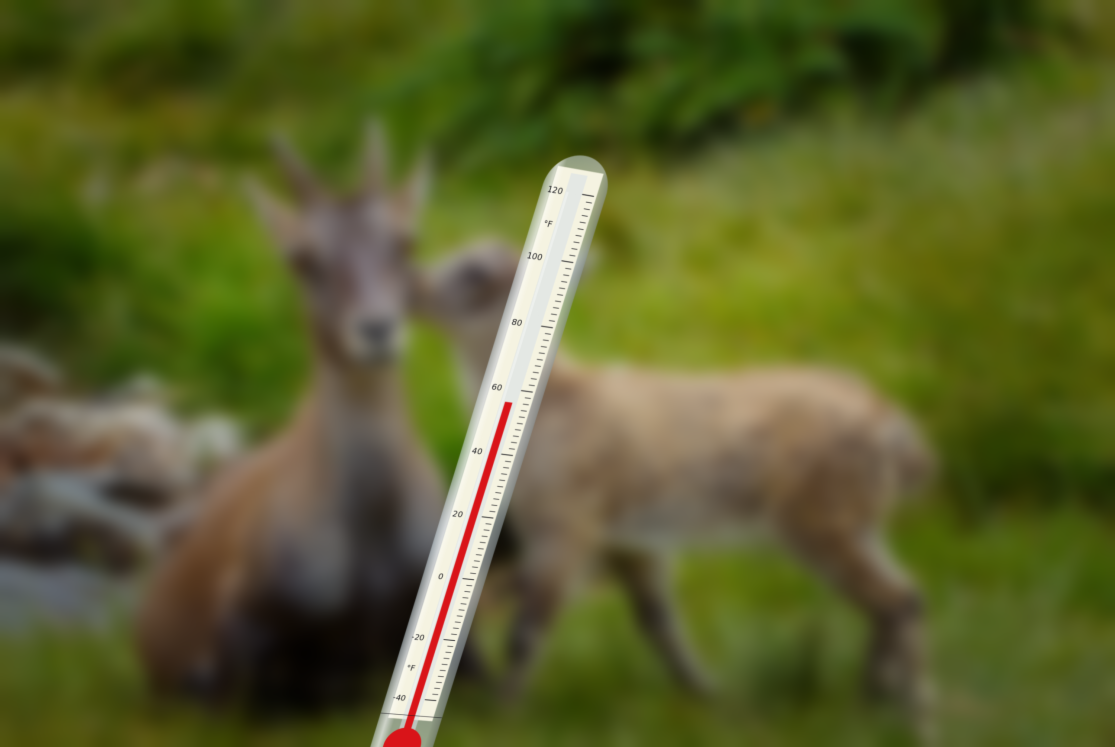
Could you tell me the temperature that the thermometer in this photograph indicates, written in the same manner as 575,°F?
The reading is 56,°F
